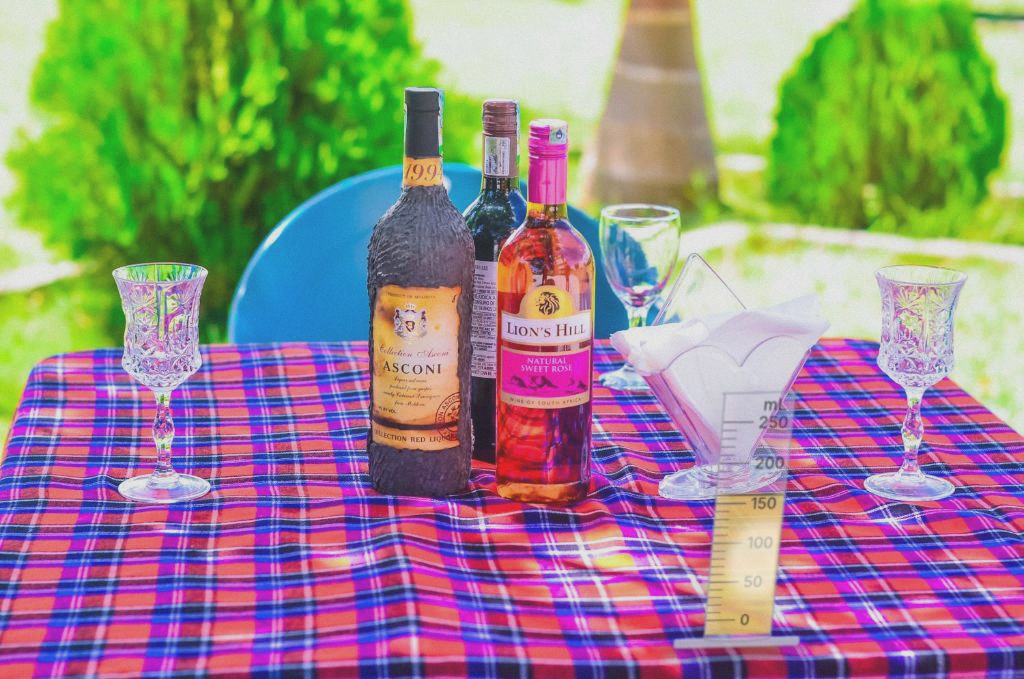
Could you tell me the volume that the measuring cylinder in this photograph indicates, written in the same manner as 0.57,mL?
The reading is 160,mL
